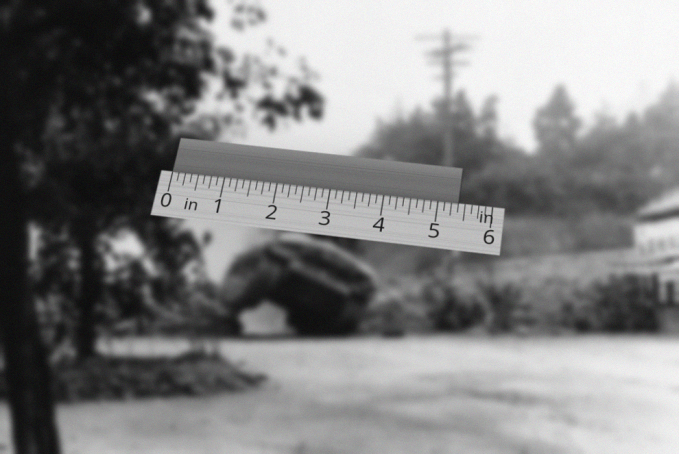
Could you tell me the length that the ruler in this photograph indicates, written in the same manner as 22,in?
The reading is 5.375,in
